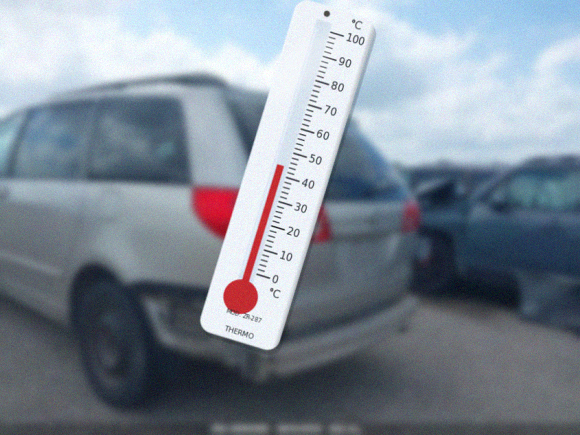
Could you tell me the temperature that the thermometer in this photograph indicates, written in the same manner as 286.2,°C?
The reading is 44,°C
